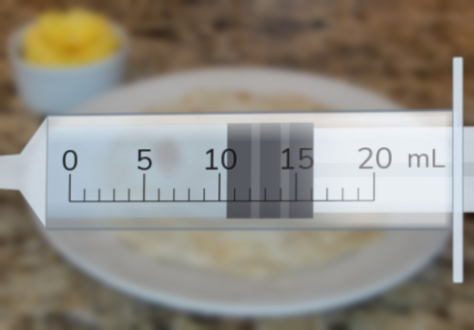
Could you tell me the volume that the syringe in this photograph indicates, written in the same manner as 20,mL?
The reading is 10.5,mL
